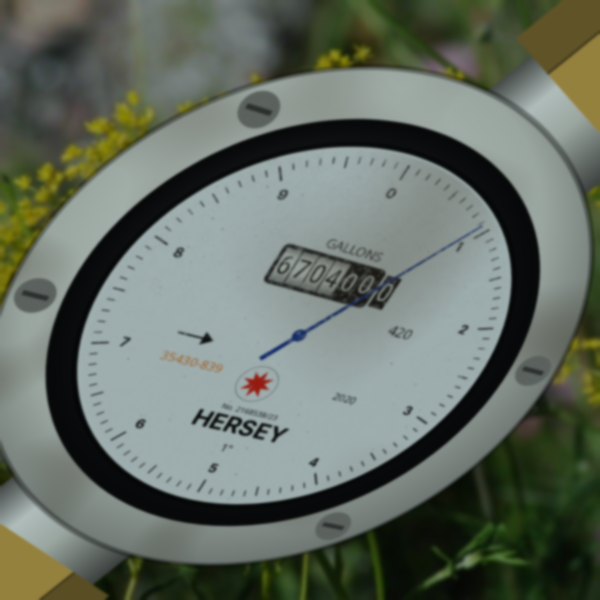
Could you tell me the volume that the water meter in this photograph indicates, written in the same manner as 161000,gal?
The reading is 6704000.9,gal
